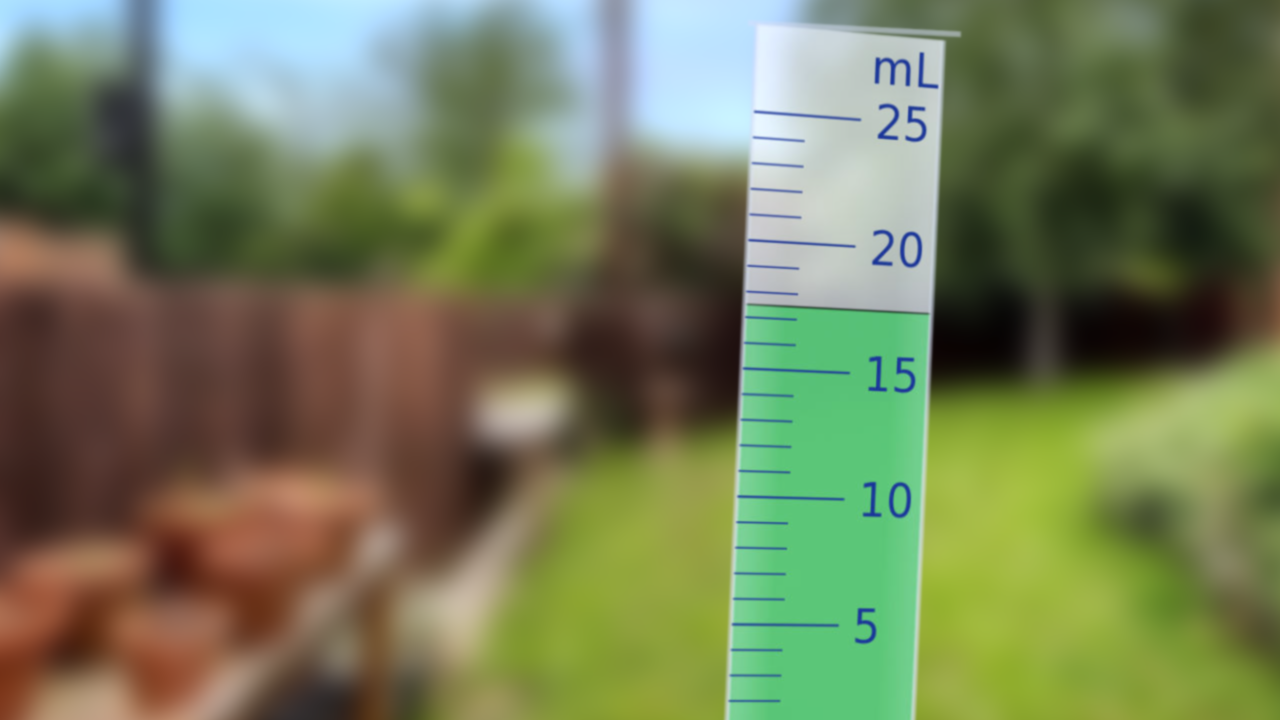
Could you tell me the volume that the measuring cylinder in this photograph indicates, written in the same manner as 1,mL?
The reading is 17.5,mL
